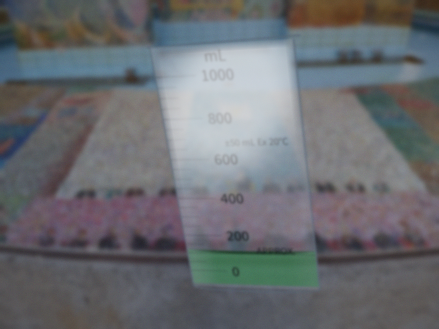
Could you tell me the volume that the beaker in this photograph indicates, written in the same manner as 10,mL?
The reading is 100,mL
